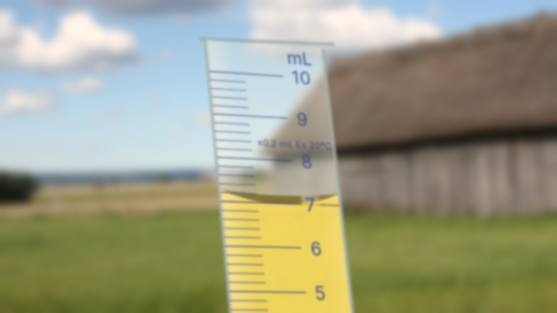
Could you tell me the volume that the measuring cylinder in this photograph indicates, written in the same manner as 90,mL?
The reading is 7,mL
